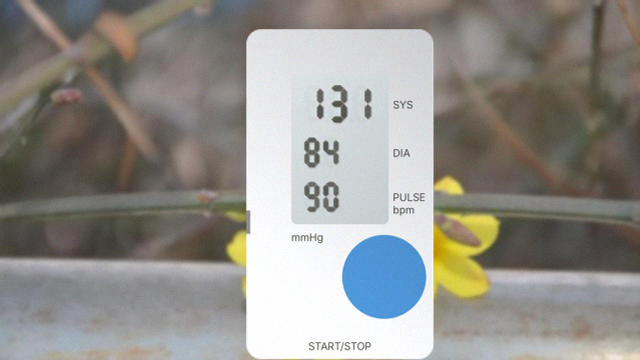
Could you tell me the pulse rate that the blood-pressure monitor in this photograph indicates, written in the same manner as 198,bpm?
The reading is 90,bpm
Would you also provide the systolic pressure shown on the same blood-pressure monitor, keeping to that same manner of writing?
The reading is 131,mmHg
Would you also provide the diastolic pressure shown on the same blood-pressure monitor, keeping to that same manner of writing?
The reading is 84,mmHg
